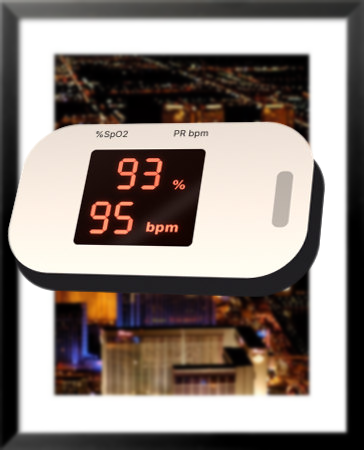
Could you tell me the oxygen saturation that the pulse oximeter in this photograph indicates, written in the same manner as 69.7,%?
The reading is 93,%
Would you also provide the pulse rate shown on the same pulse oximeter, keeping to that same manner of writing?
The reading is 95,bpm
